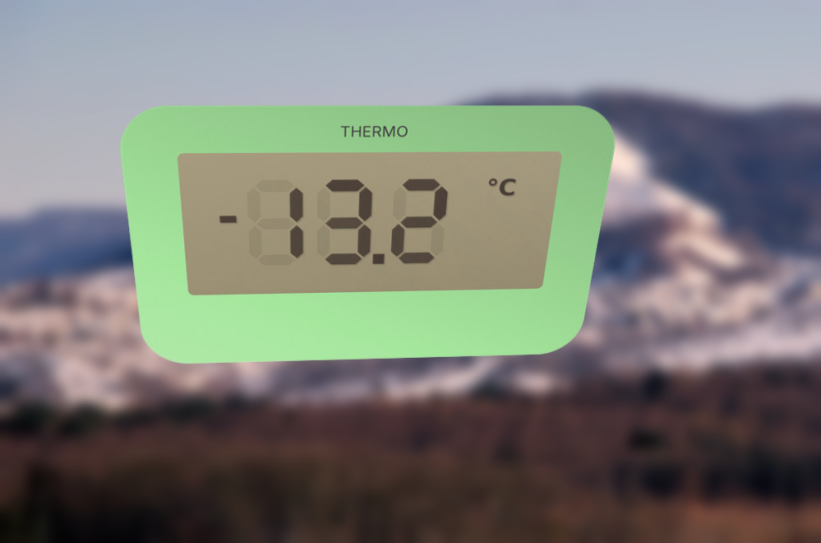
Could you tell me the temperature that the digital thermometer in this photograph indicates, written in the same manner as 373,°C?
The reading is -13.2,°C
